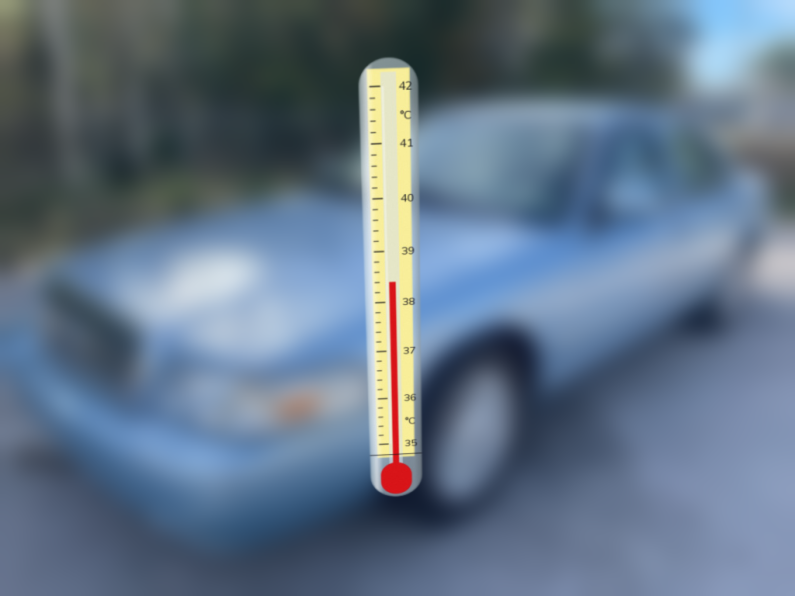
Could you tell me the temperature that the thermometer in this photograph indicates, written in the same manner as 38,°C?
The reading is 38.4,°C
